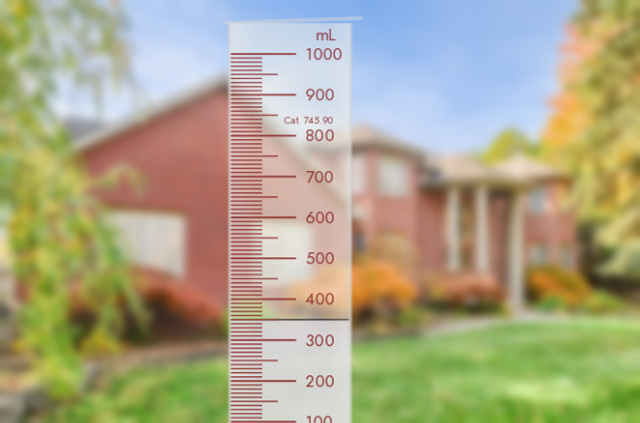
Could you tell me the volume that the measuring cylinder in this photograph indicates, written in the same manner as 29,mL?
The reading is 350,mL
